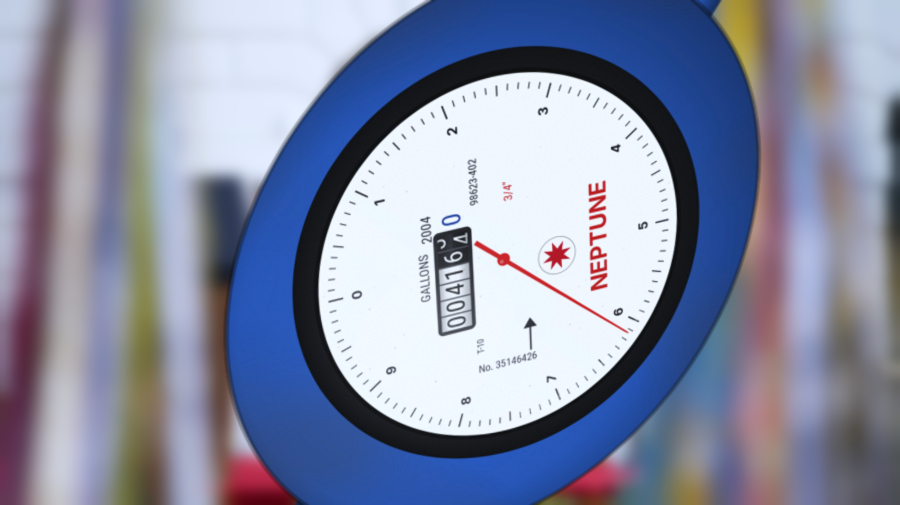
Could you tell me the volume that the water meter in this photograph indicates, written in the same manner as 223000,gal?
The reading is 41636.1,gal
